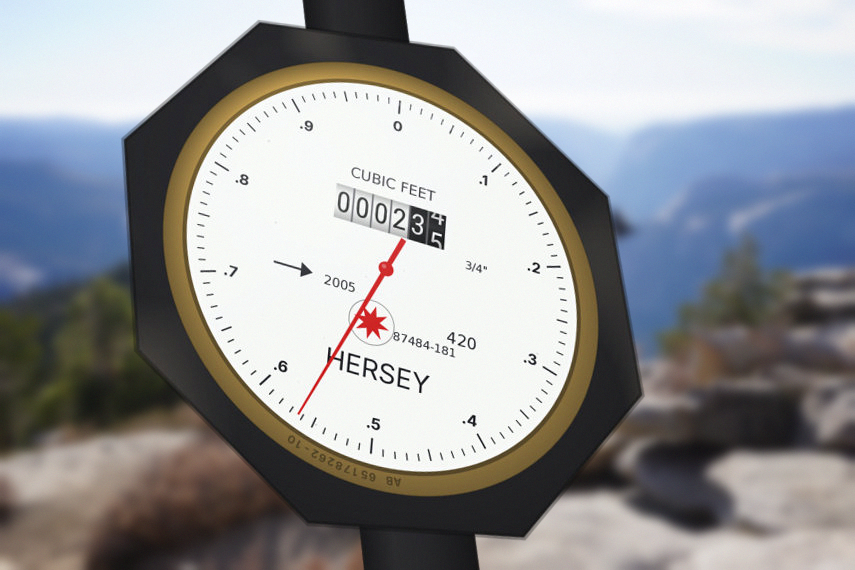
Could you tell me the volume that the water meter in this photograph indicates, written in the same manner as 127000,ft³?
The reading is 234.56,ft³
